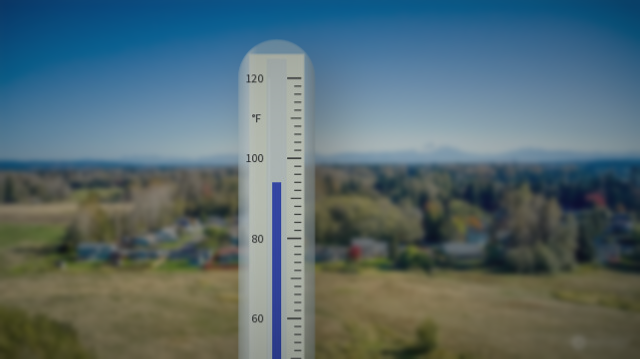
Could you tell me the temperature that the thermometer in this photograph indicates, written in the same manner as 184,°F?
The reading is 94,°F
